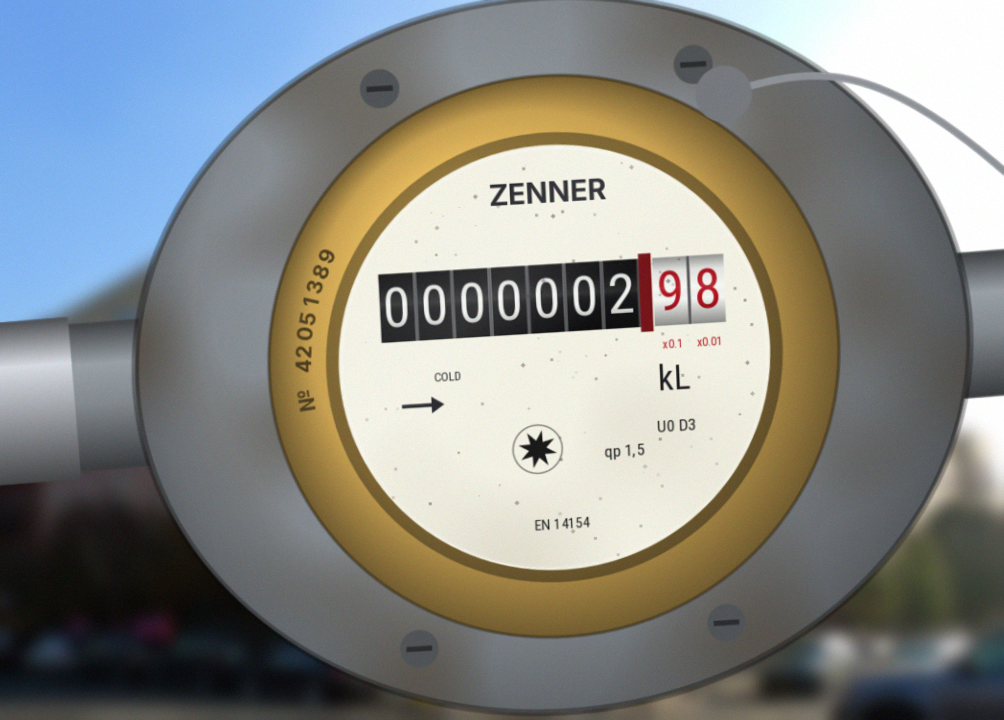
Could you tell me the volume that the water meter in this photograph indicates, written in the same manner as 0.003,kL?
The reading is 2.98,kL
